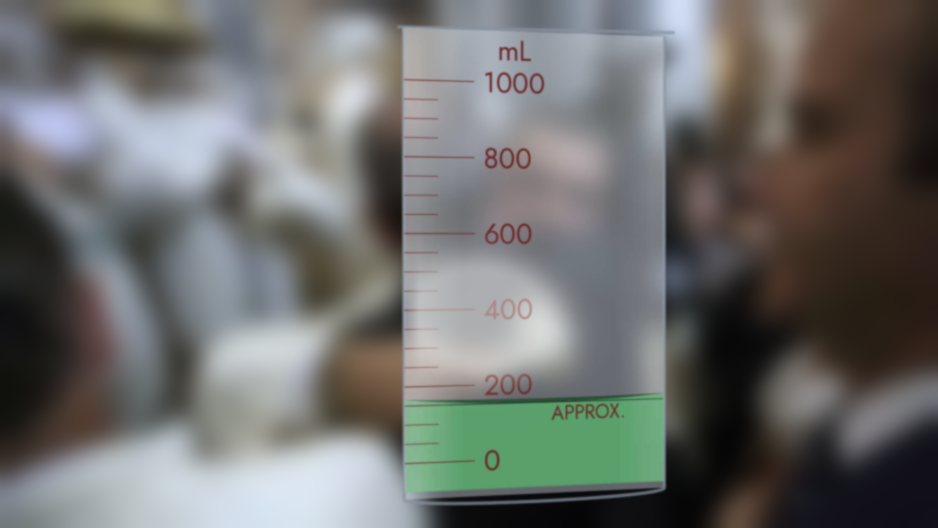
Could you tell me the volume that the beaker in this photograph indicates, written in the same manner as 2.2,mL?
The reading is 150,mL
